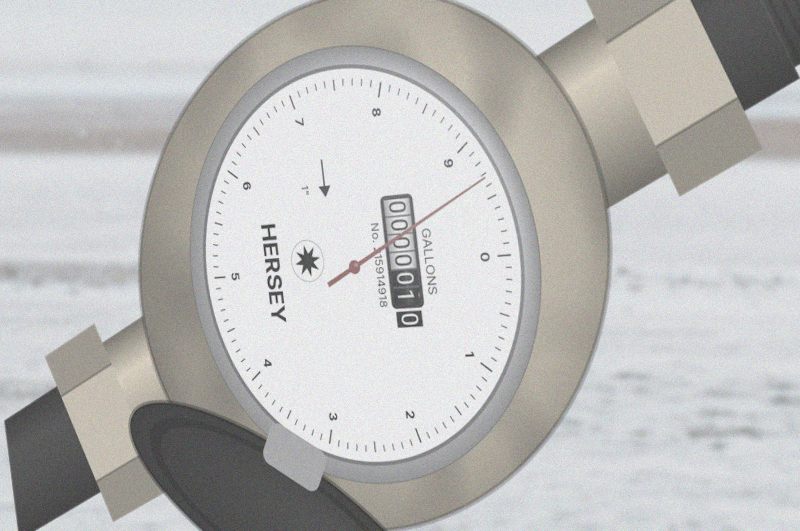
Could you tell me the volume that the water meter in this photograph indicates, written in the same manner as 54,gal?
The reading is 9.3,gal
